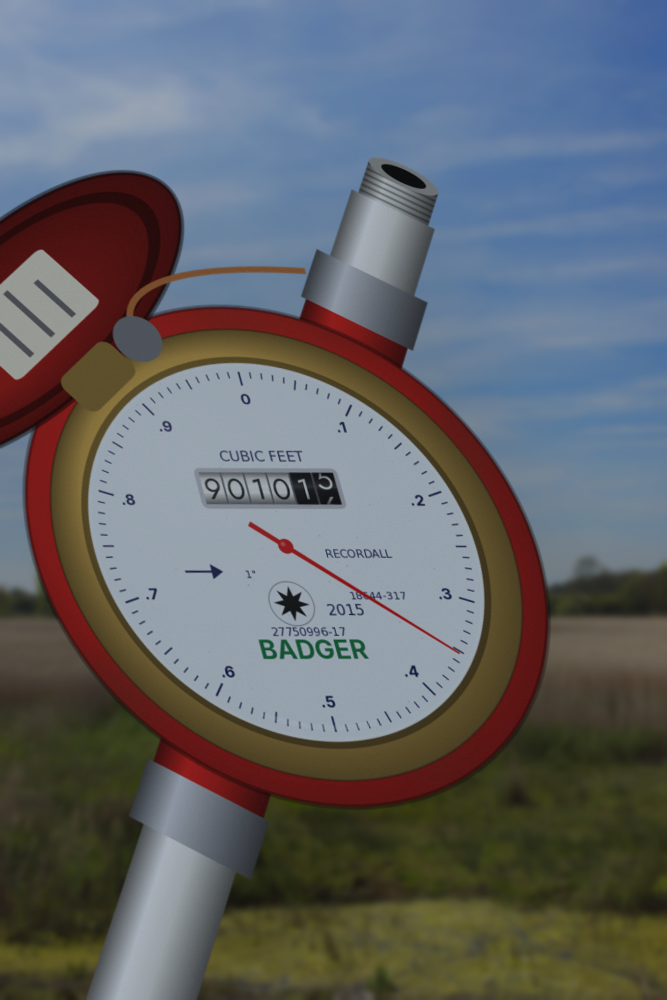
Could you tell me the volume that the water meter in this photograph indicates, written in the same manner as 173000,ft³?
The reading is 901015.35,ft³
